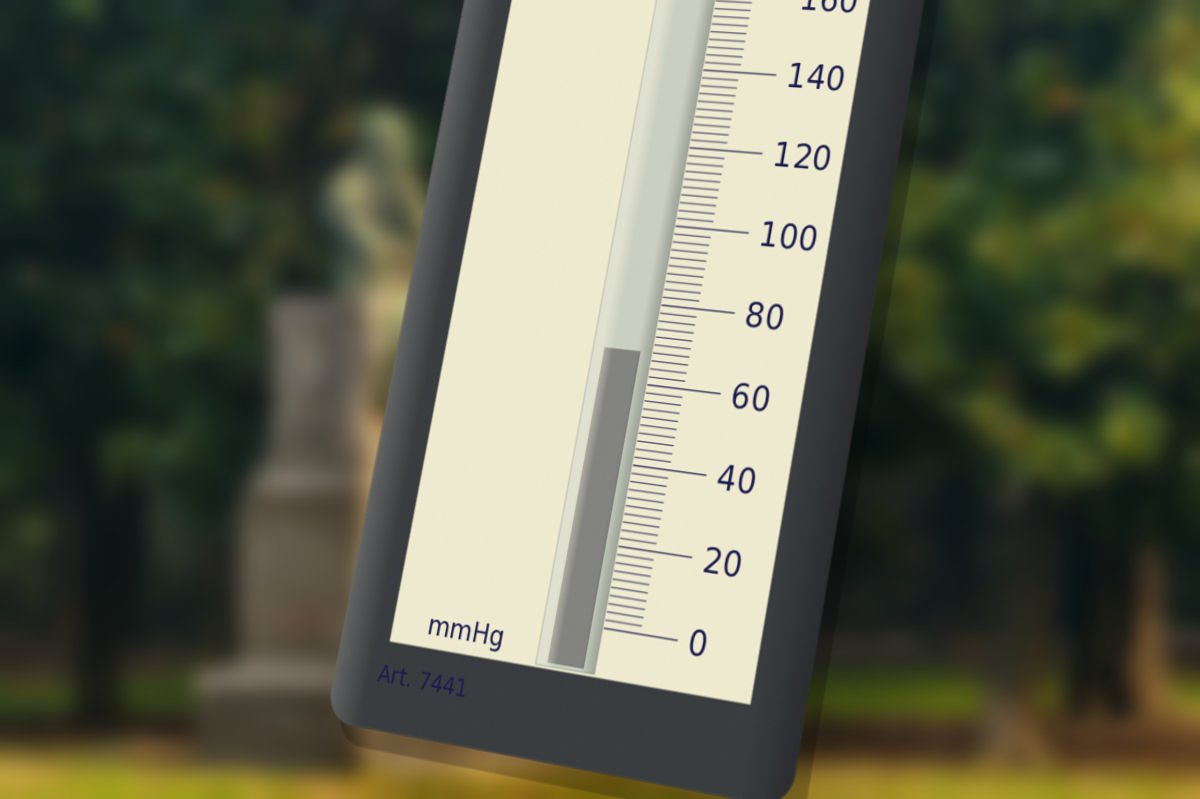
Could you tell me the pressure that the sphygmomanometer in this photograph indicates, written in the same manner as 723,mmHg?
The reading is 68,mmHg
